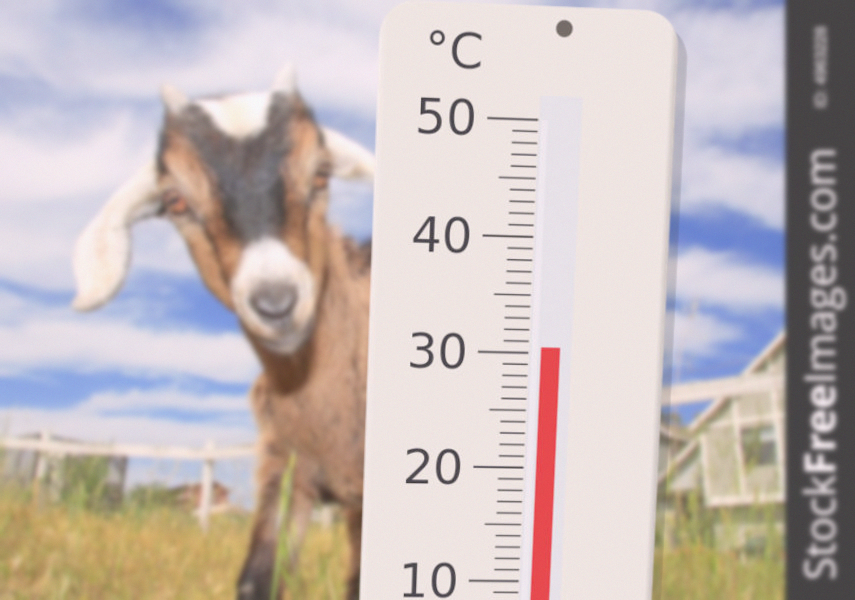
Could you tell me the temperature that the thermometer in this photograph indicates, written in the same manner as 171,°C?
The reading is 30.5,°C
